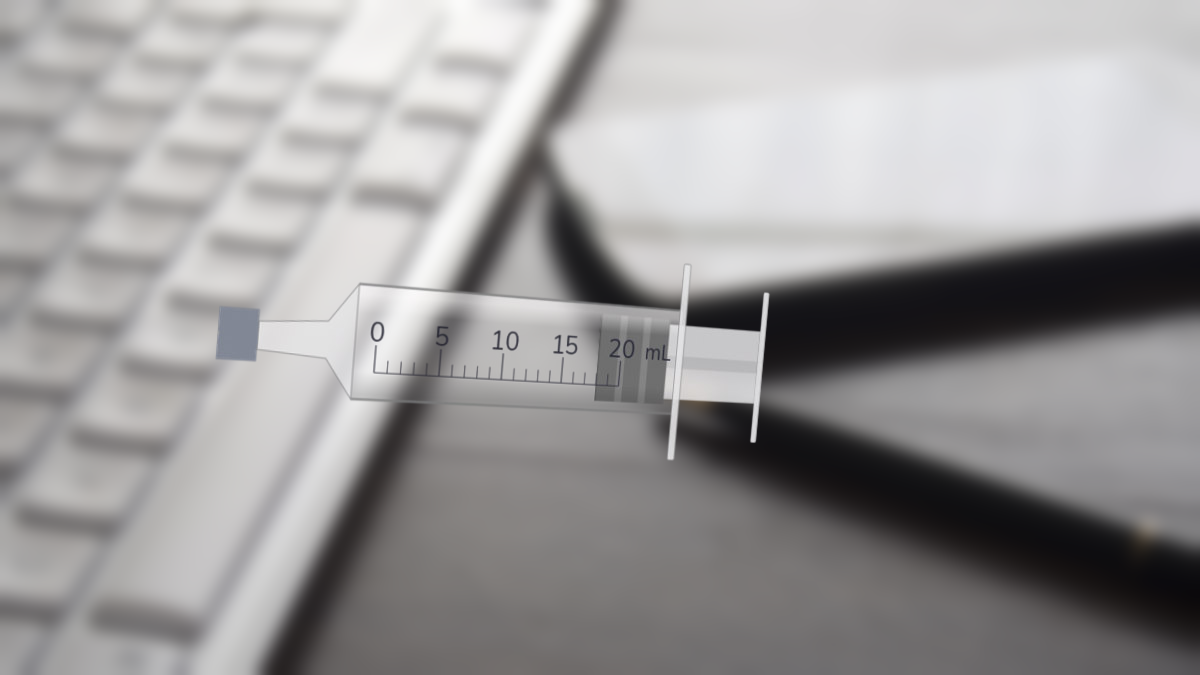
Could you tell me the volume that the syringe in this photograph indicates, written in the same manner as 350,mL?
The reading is 18,mL
